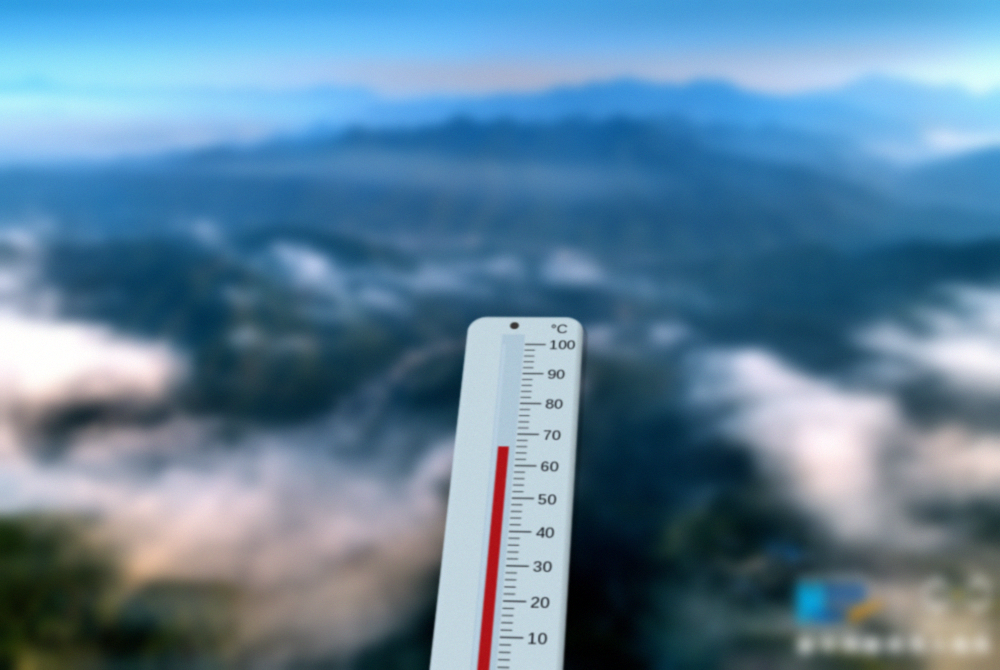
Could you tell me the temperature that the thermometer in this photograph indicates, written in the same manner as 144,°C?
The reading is 66,°C
